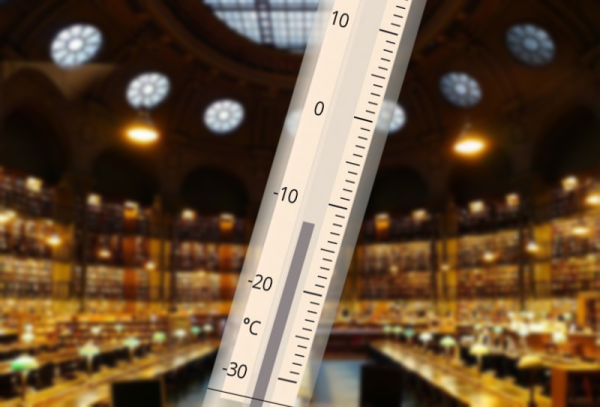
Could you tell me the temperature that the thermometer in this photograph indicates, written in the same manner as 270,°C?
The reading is -12.5,°C
